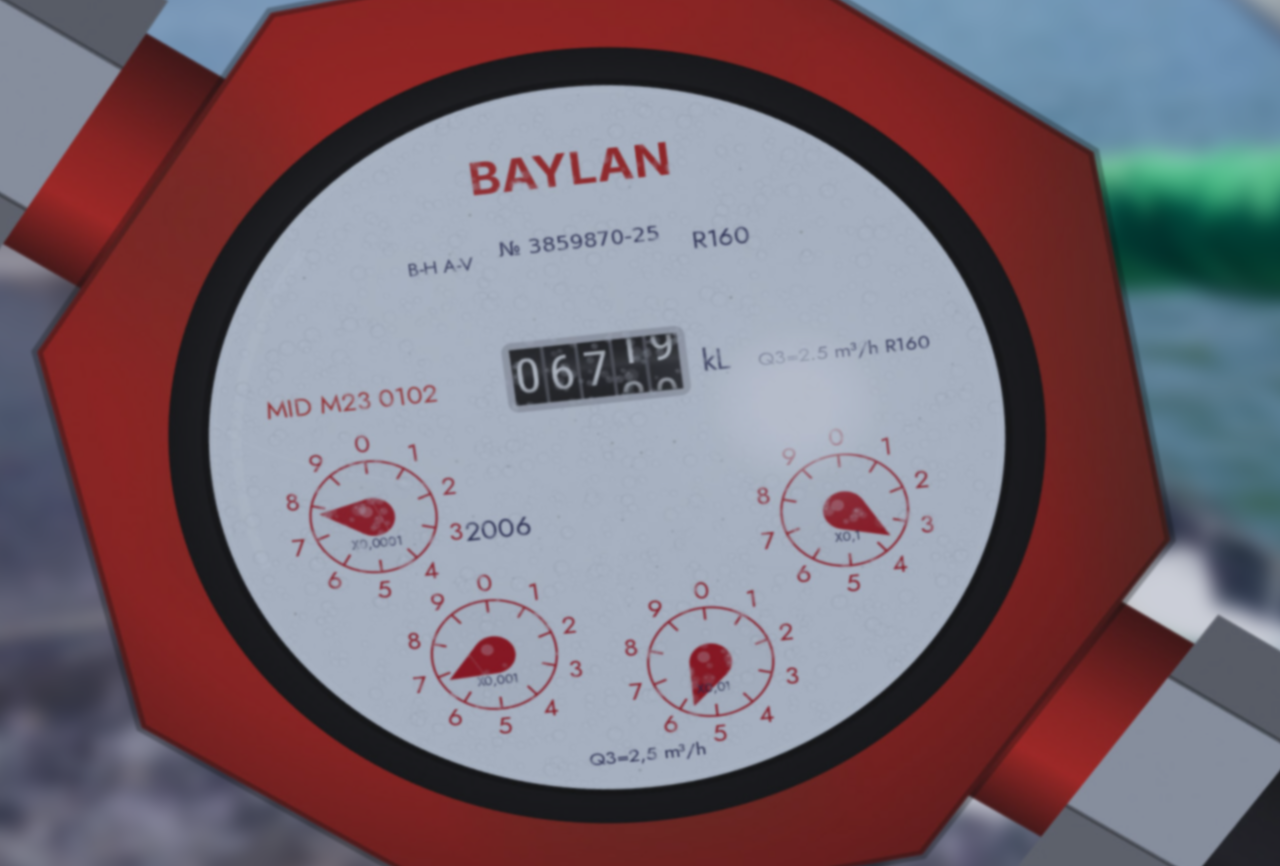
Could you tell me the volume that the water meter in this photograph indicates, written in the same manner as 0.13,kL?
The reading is 6719.3567,kL
